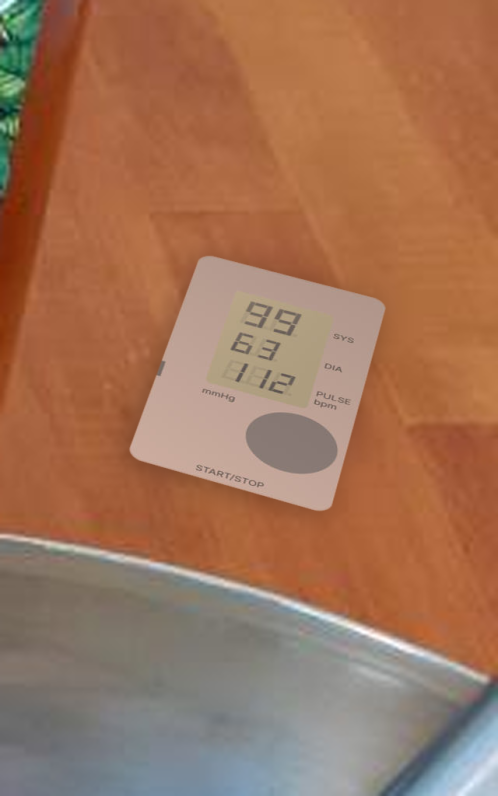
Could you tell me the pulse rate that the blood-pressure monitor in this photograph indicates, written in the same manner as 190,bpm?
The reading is 112,bpm
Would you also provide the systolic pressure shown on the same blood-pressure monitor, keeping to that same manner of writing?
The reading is 99,mmHg
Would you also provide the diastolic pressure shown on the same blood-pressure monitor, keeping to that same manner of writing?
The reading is 63,mmHg
